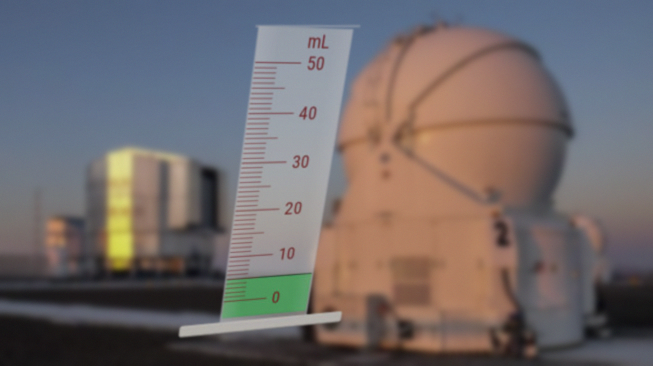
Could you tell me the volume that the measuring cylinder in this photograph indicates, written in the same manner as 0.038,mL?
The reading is 5,mL
